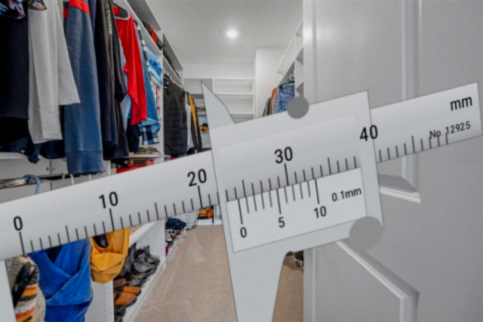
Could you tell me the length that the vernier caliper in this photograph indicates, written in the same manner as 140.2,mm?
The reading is 24.2,mm
